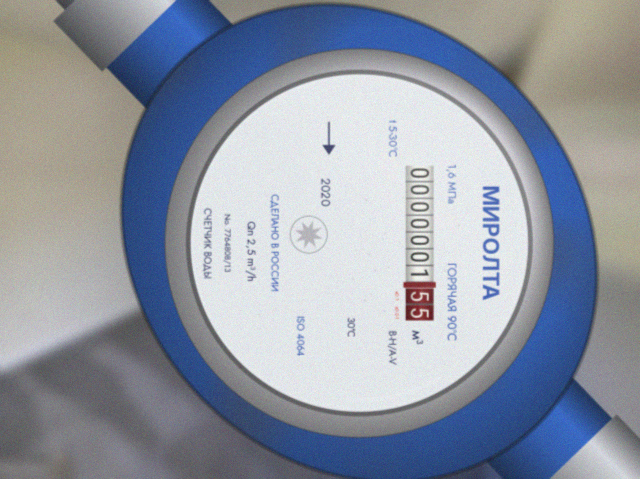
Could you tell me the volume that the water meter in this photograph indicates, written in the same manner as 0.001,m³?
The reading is 1.55,m³
